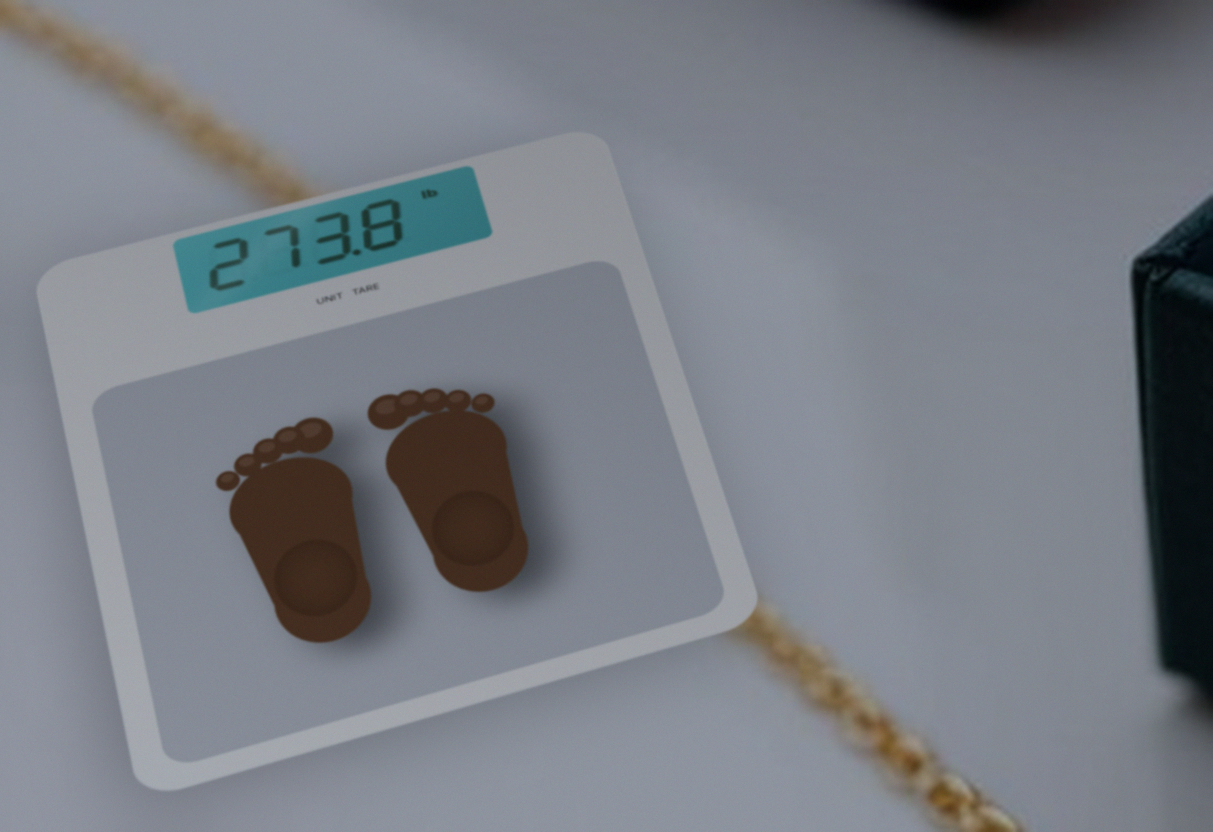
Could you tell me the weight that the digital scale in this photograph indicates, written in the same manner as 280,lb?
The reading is 273.8,lb
